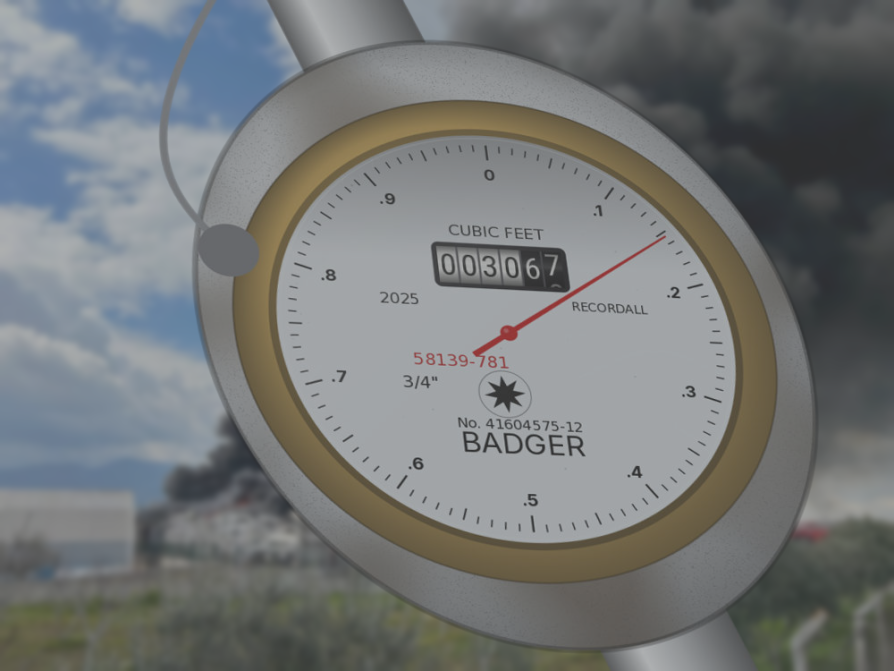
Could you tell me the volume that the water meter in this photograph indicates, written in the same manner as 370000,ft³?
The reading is 3067.15,ft³
